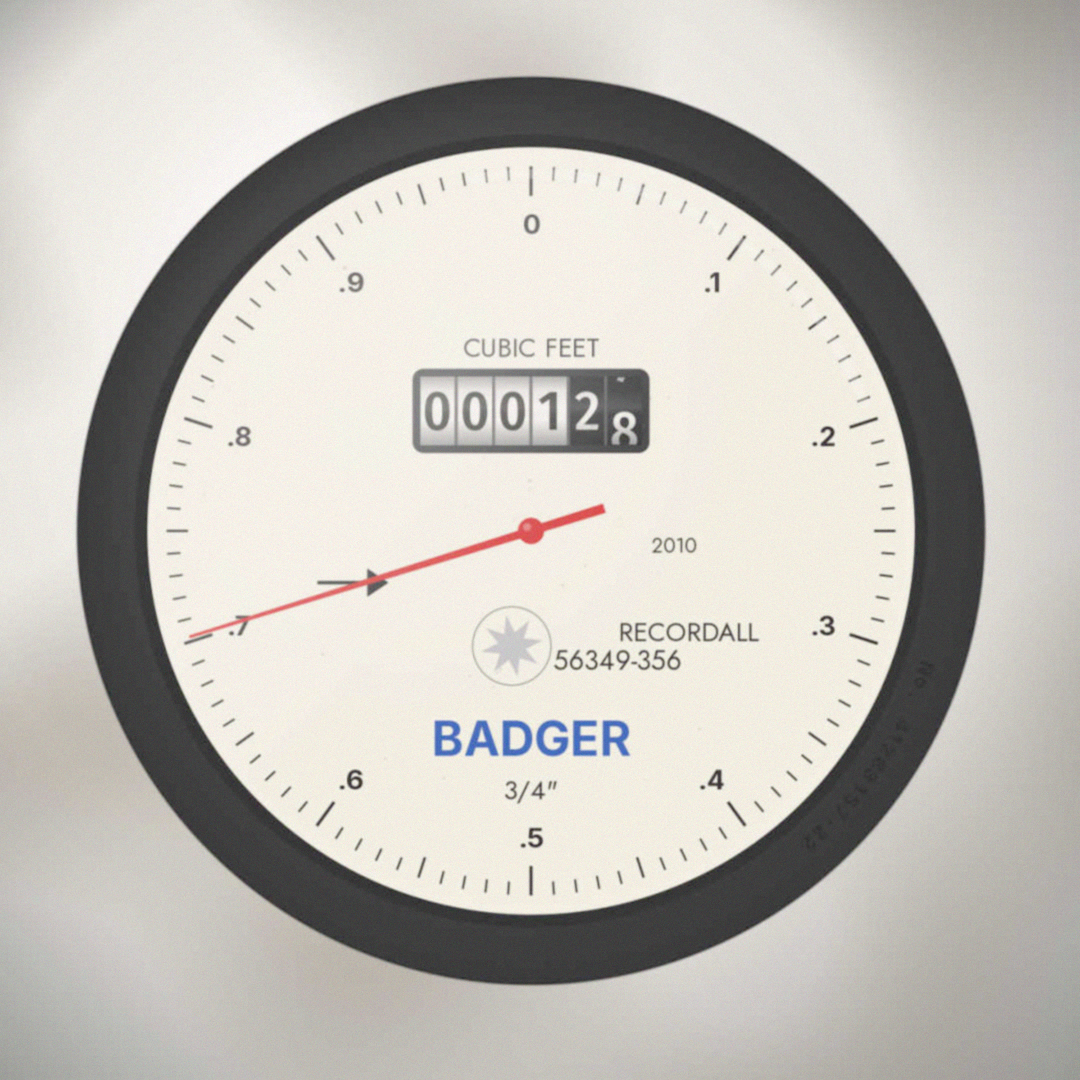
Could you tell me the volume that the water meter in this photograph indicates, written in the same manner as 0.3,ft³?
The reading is 127.70,ft³
